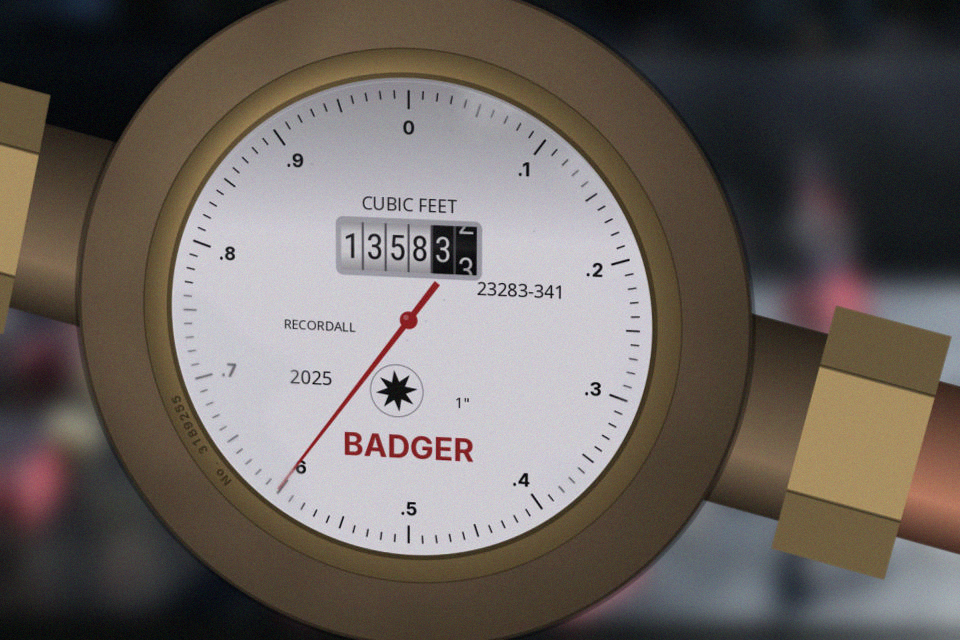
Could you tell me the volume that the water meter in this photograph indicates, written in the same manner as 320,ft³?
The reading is 135832.60,ft³
